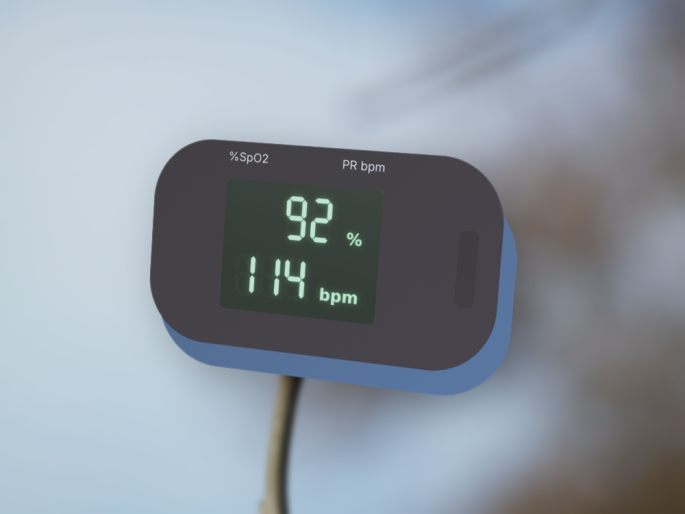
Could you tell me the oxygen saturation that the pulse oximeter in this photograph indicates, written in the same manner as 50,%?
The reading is 92,%
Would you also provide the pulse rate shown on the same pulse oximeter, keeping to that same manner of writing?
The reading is 114,bpm
